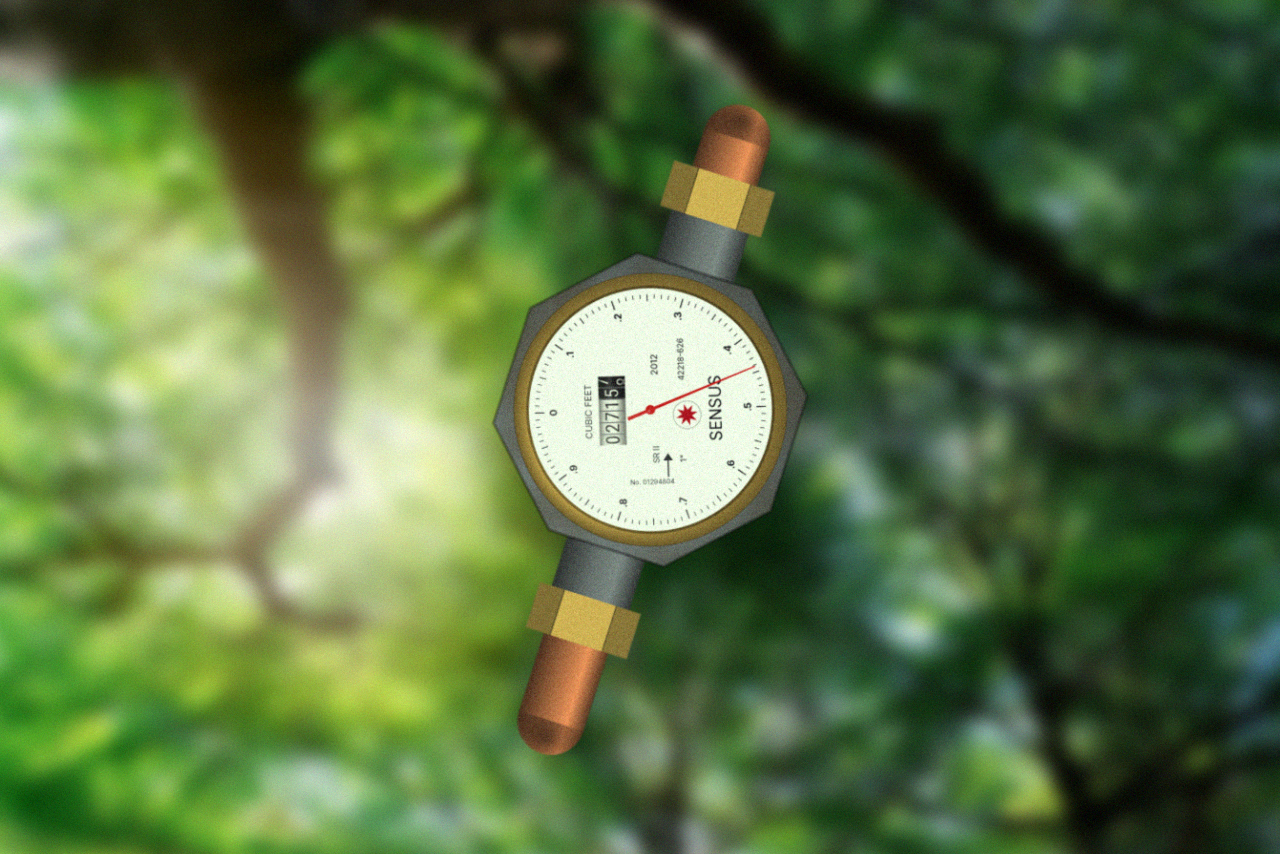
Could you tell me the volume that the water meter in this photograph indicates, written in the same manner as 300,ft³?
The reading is 27157.44,ft³
